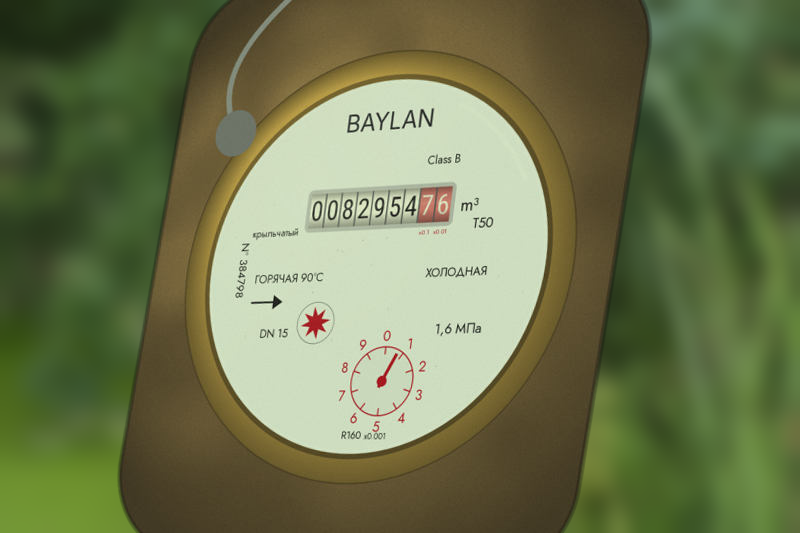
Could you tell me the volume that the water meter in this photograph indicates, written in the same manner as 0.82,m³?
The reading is 82954.760,m³
